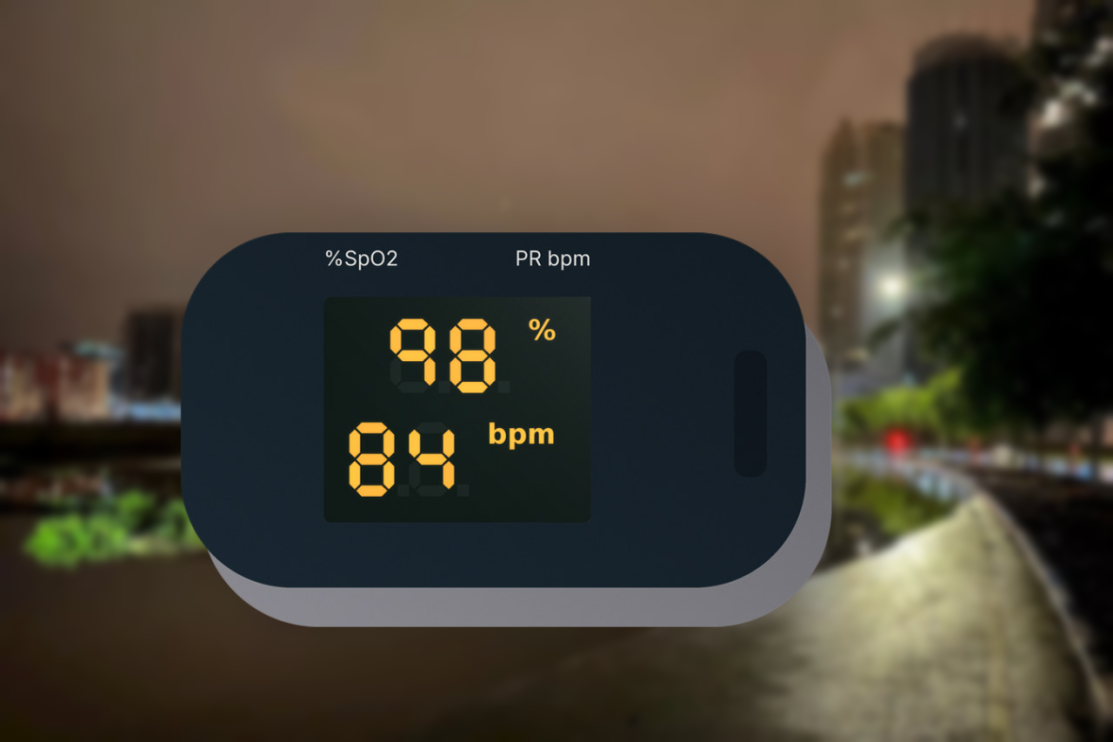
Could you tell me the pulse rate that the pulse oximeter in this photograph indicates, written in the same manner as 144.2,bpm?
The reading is 84,bpm
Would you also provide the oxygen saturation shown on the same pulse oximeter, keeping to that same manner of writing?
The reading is 98,%
